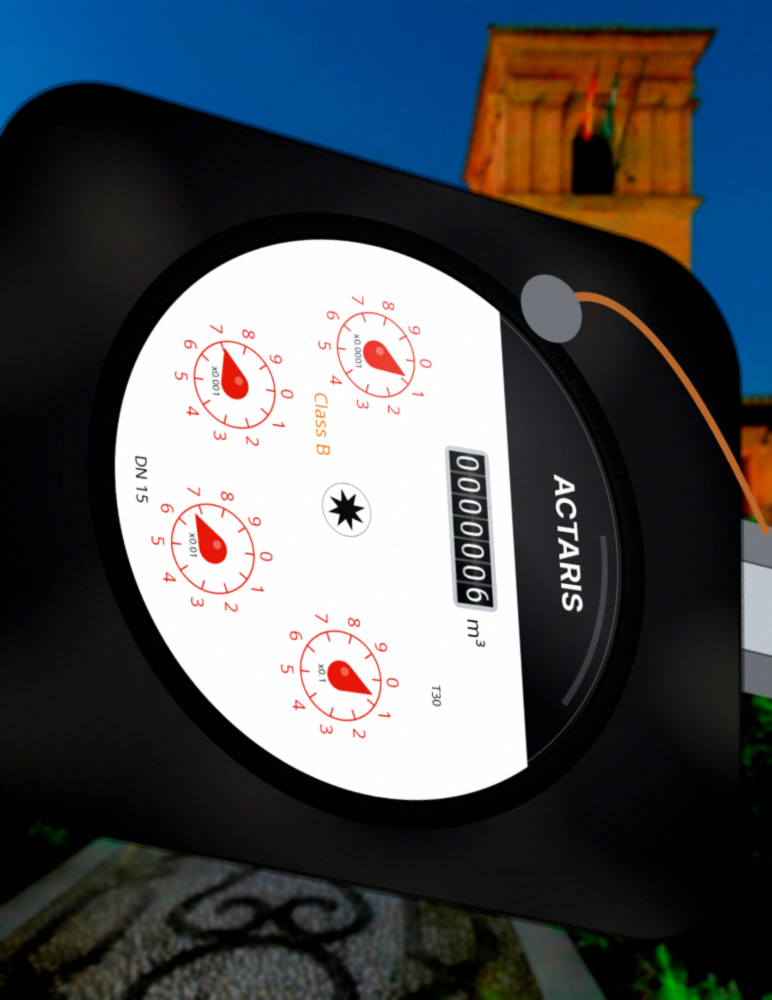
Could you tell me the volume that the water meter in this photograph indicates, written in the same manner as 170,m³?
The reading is 6.0670,m³
